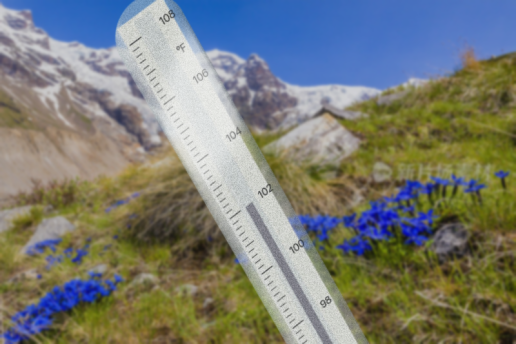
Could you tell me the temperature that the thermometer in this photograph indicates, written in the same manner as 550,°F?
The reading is 102,°F
